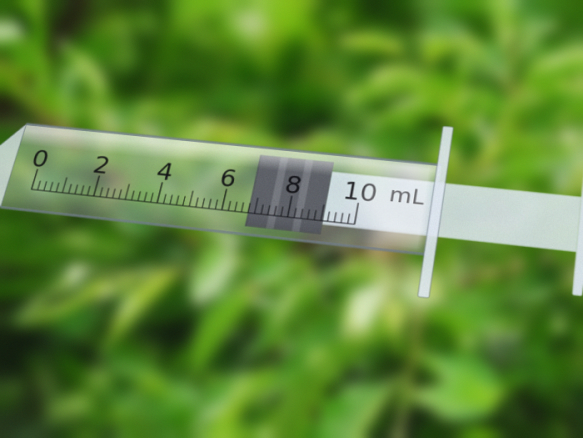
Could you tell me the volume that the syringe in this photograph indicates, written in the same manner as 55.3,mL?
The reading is 6.8,mL
